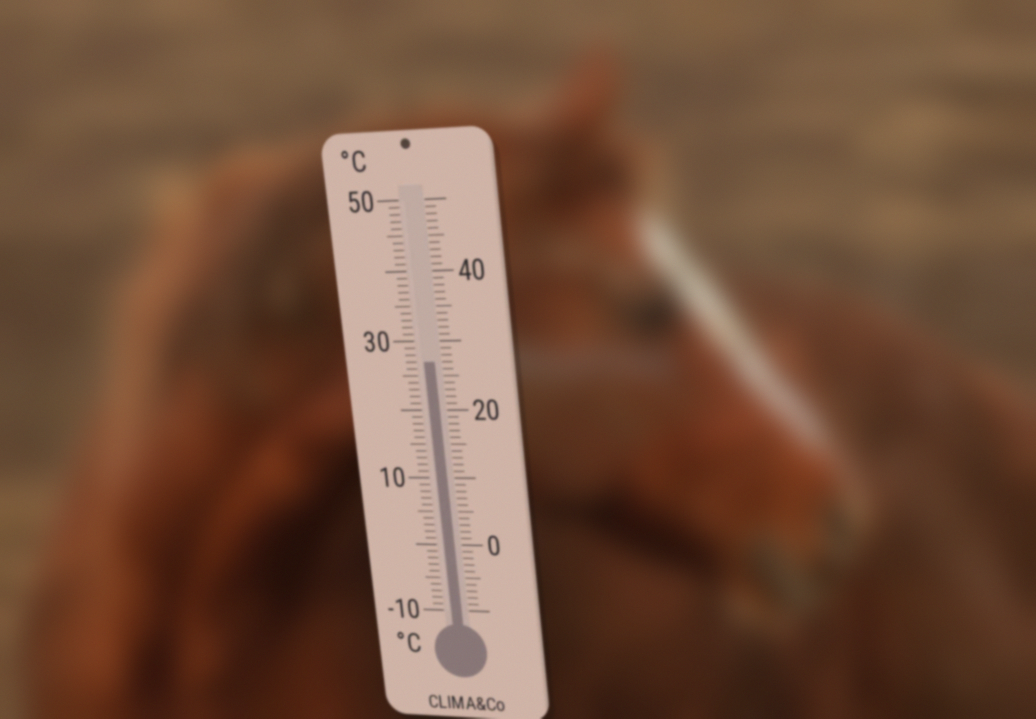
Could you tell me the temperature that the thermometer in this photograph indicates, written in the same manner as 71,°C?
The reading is 27,°C
